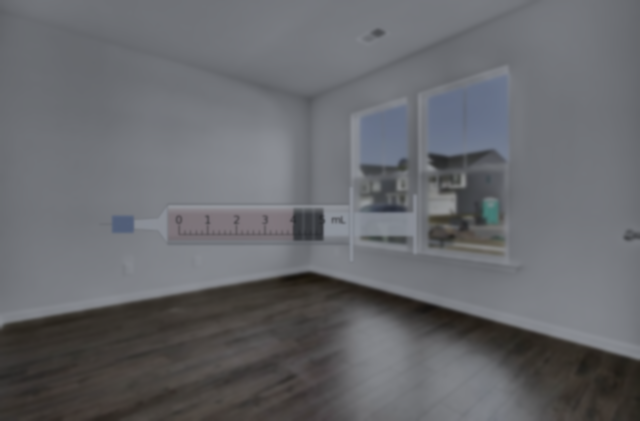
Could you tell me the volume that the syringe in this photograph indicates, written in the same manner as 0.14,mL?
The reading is 4,mL
